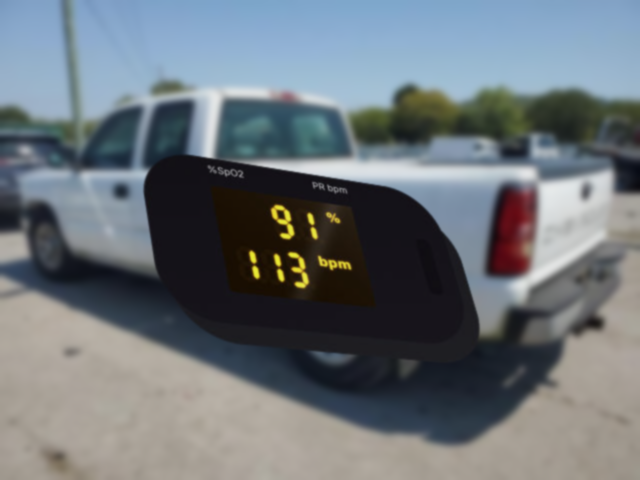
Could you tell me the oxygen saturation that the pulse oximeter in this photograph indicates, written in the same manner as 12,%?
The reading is 91,%
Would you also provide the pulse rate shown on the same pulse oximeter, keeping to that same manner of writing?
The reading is 113,bpm
